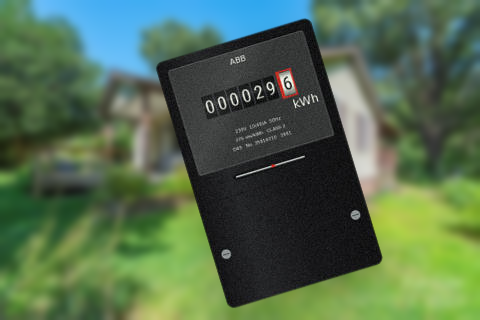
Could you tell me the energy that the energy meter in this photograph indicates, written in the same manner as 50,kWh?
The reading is 29.6,kWh
